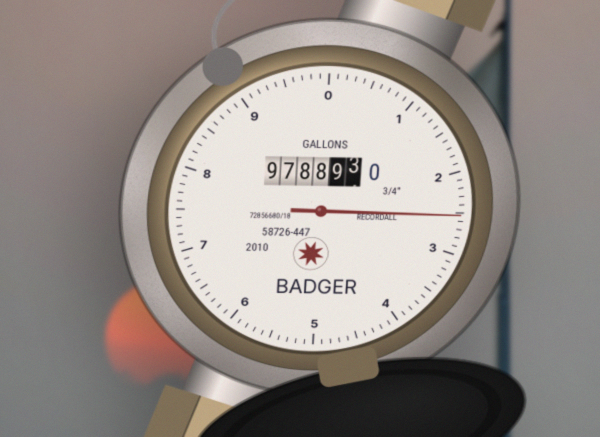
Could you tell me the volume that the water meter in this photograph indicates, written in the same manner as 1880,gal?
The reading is 9788932.5,gal
